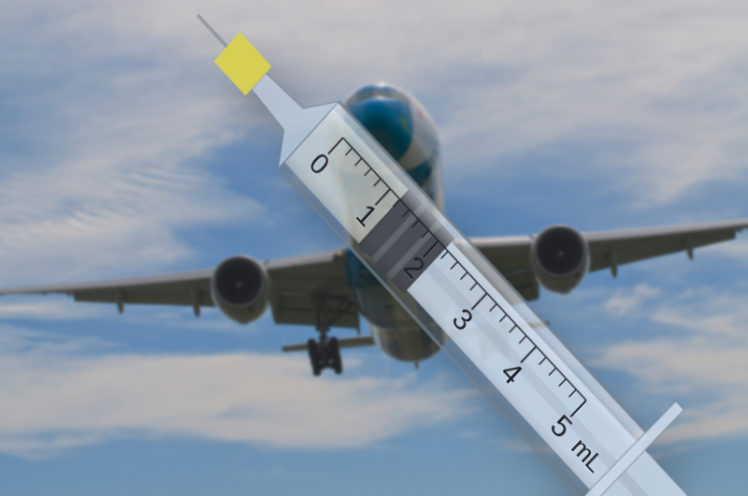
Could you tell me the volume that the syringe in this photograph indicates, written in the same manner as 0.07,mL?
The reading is 1.2,mL
